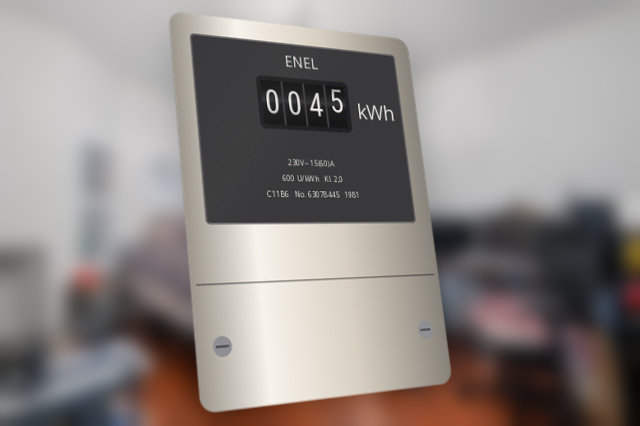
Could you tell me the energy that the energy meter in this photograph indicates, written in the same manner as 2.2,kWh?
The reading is 45,kWh
